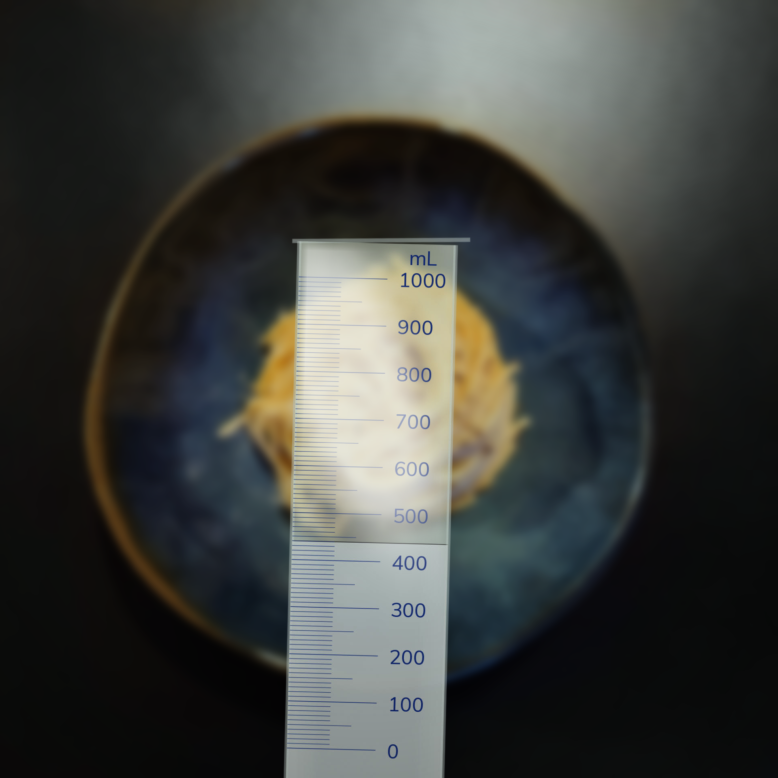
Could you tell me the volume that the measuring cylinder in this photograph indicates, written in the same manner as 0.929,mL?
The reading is 440,mL
